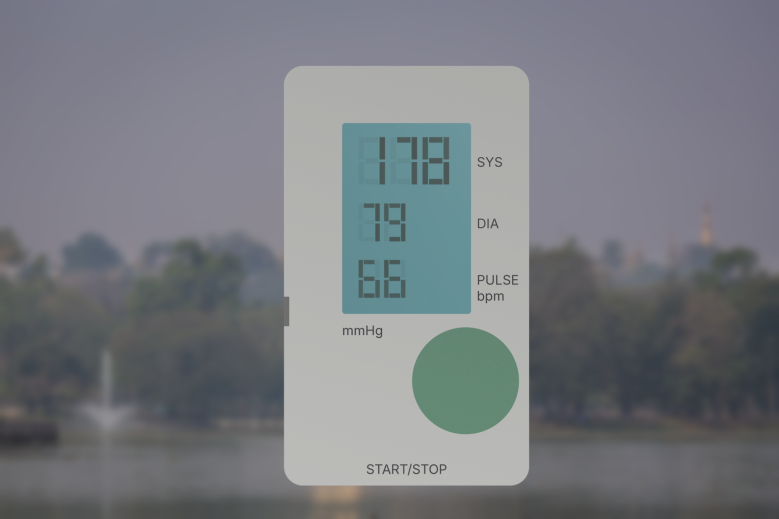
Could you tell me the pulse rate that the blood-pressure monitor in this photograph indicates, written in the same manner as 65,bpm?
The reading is 66,bpm
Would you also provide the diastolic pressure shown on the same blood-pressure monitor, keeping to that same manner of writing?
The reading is 79,mmHg
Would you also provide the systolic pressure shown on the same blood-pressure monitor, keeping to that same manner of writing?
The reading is 178,mmHg
